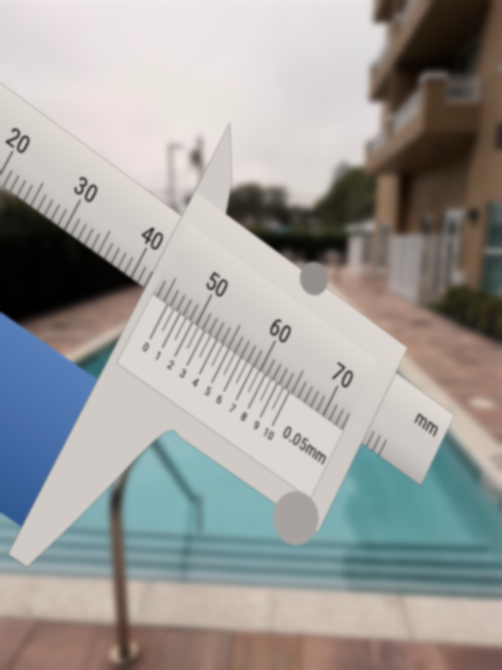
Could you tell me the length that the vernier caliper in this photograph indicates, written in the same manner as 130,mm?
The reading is 45.6,mm
